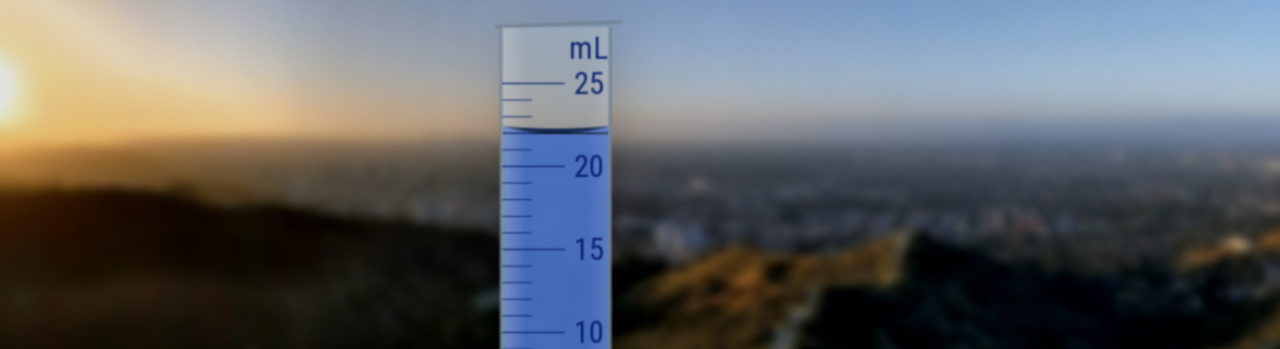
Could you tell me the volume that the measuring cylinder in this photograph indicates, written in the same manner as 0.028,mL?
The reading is 22,mL
